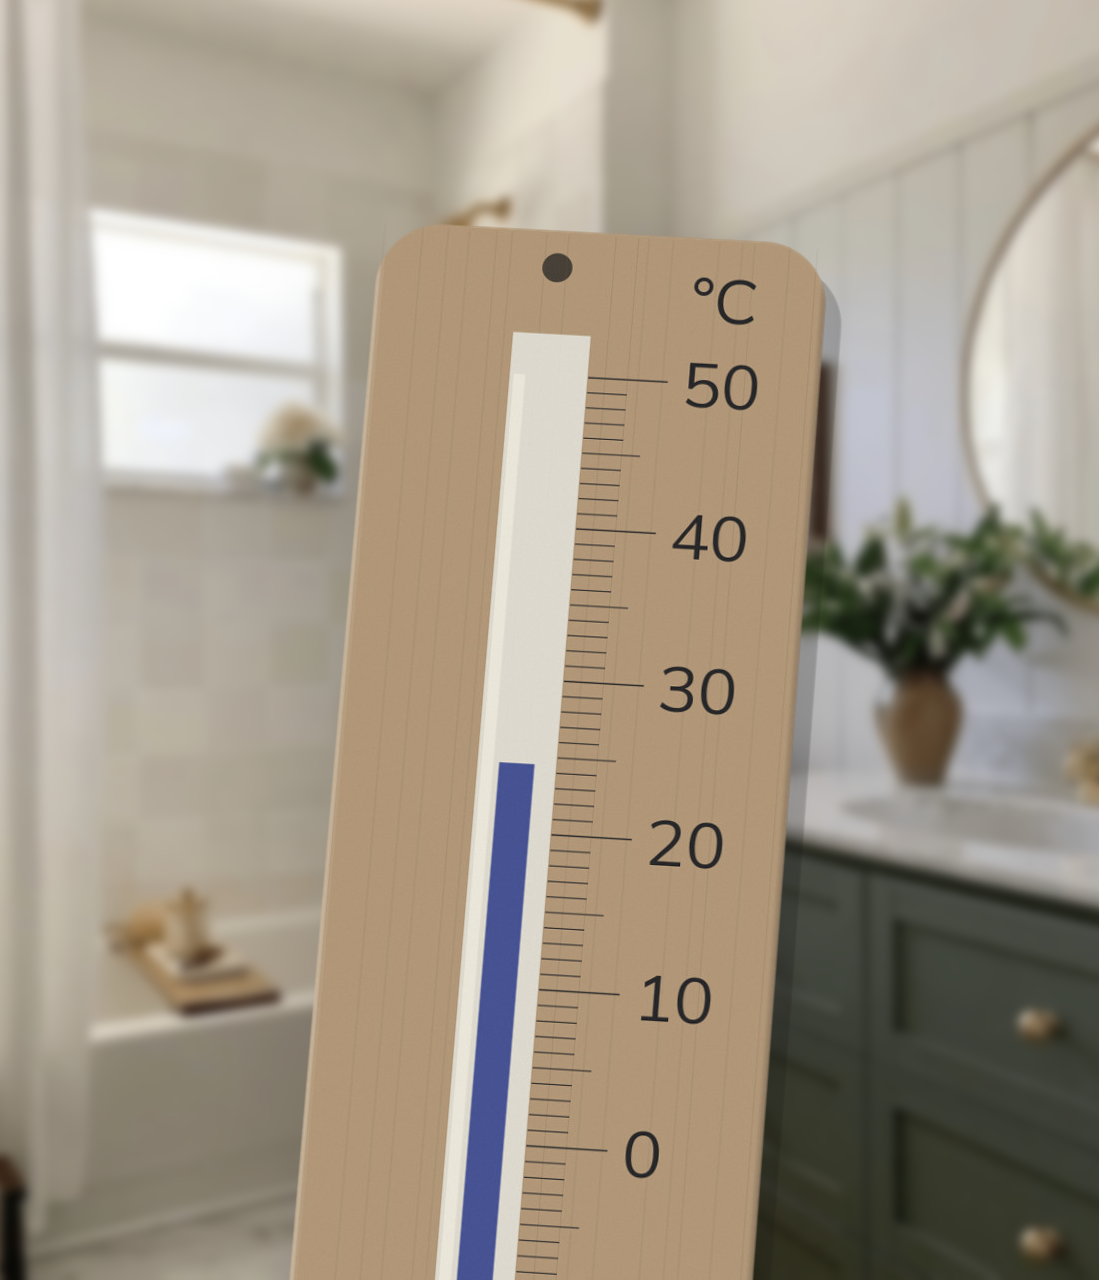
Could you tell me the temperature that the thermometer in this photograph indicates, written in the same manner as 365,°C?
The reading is 24.5,°C
